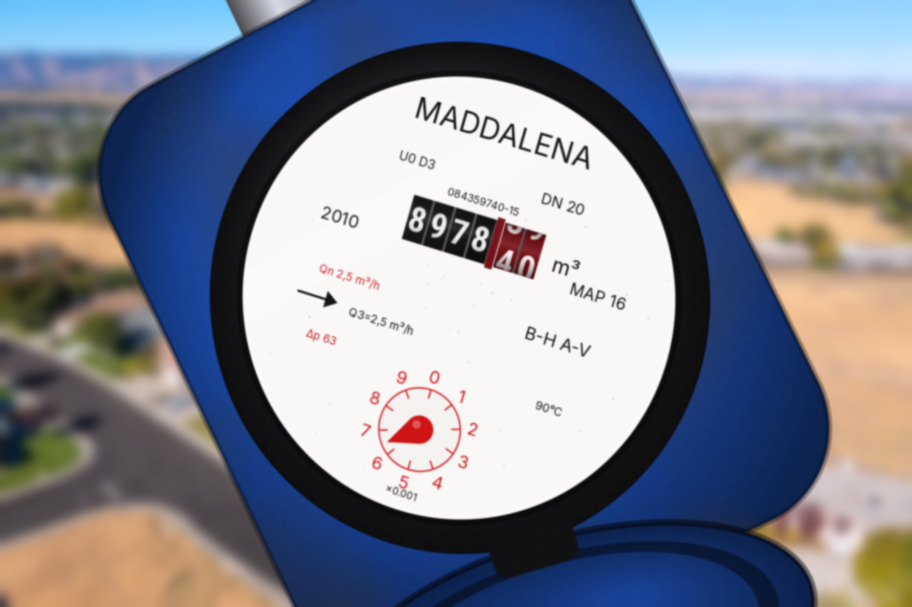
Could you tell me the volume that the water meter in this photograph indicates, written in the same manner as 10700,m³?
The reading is 8978.396,m³
